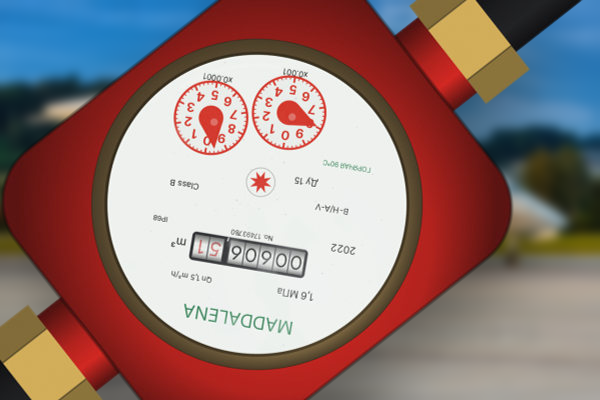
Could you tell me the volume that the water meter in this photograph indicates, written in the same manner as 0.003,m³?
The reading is 606.5179,m³
